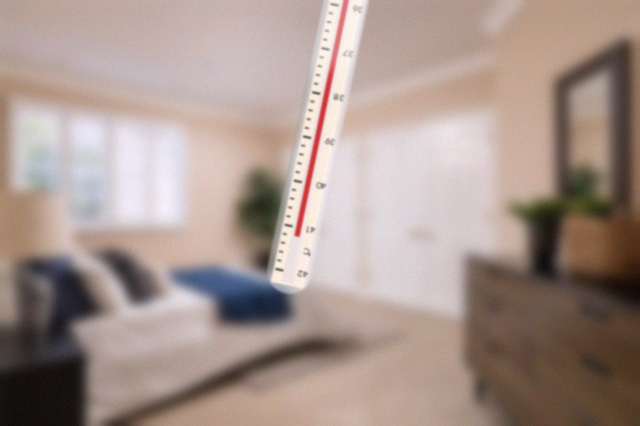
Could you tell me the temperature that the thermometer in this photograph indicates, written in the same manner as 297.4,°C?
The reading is 41.2,°C
